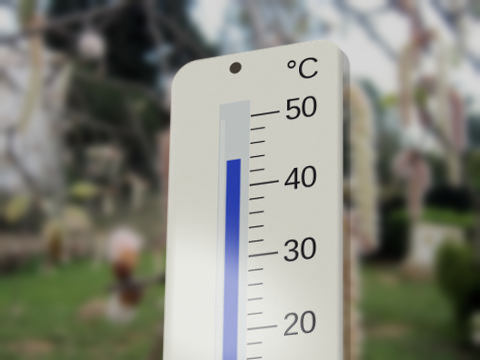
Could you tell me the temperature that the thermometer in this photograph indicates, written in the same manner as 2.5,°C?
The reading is 44,°C
